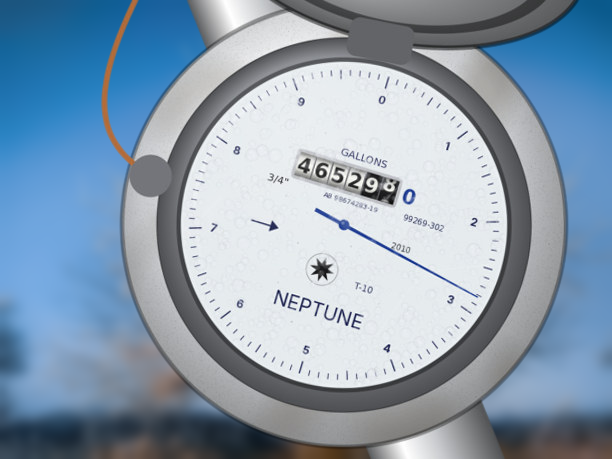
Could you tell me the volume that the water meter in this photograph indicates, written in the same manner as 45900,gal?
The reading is 4652982.8,gal
